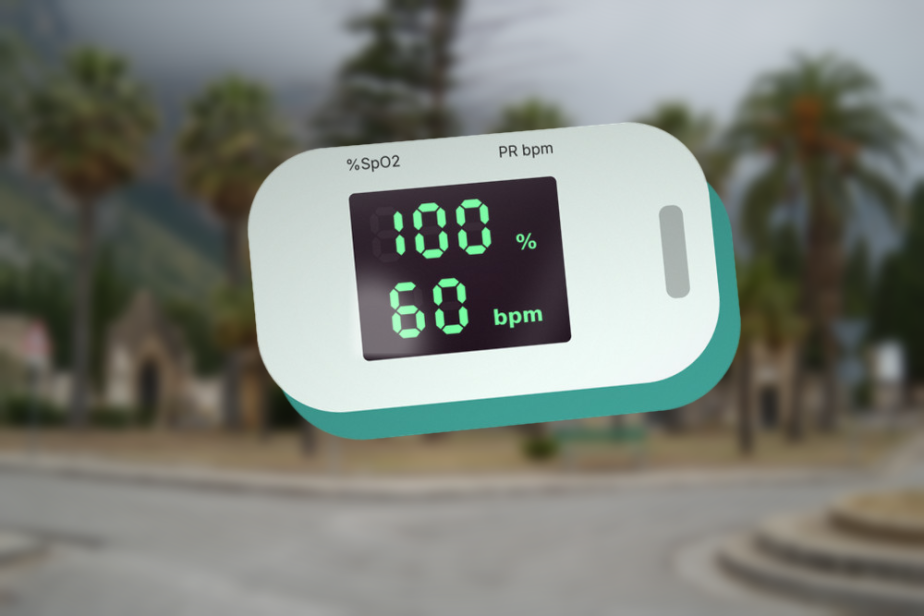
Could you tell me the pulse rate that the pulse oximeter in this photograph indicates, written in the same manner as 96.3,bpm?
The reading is 60,bpm
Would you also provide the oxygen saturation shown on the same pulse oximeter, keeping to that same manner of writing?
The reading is 100,%
